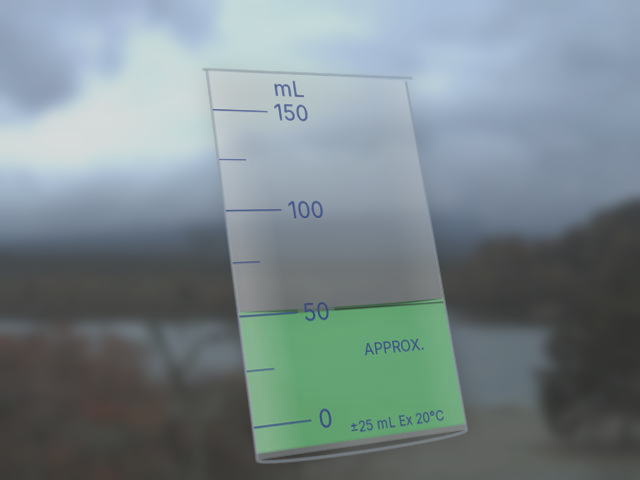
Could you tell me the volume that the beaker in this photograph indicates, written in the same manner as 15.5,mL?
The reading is 50,mL
